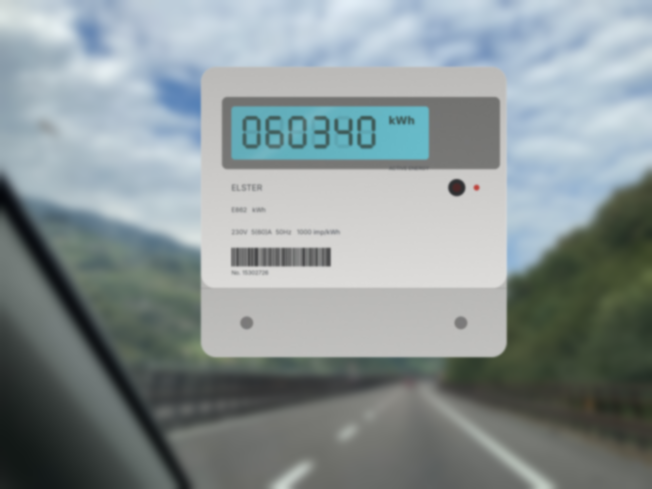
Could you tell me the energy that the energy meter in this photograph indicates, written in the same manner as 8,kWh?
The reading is 60340,kWh
